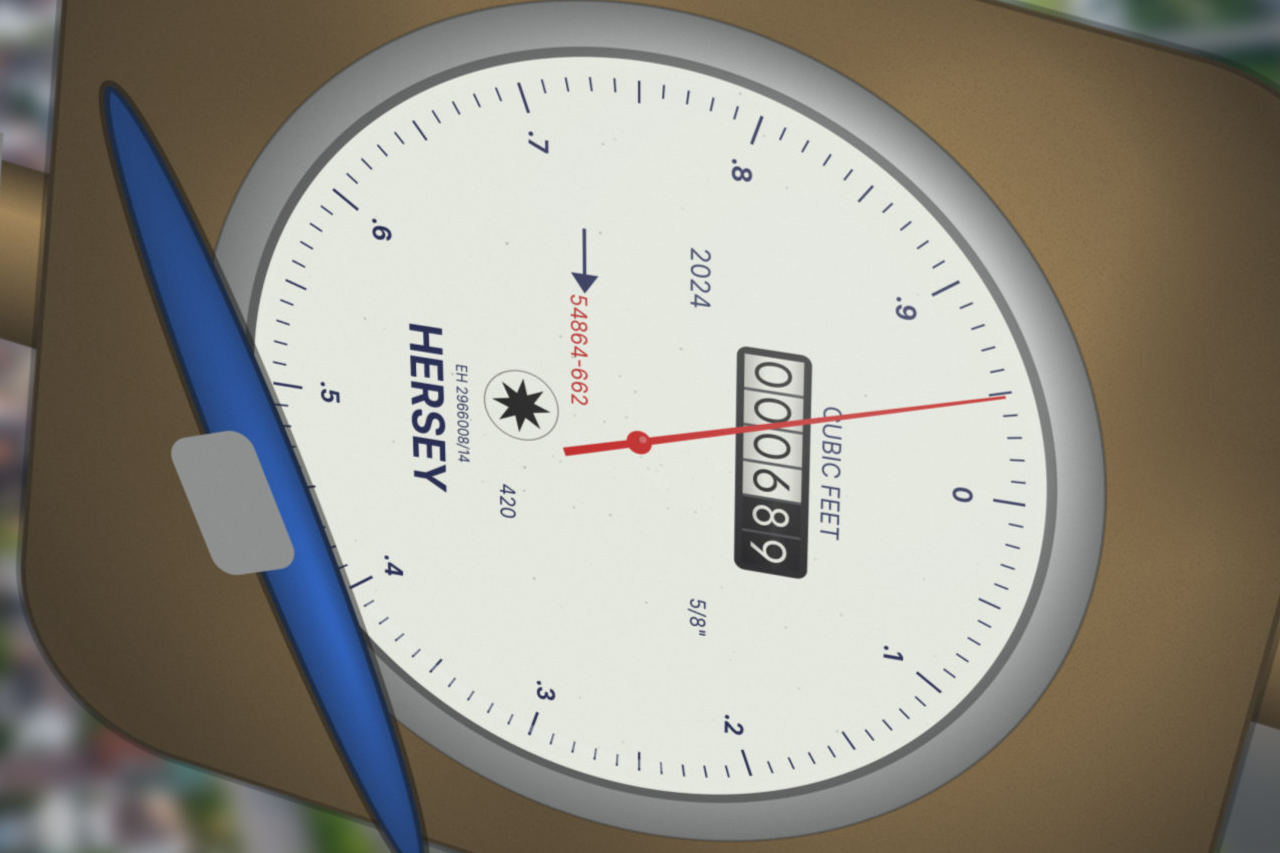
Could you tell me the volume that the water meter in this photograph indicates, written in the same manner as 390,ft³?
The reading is 688.95,ft³
